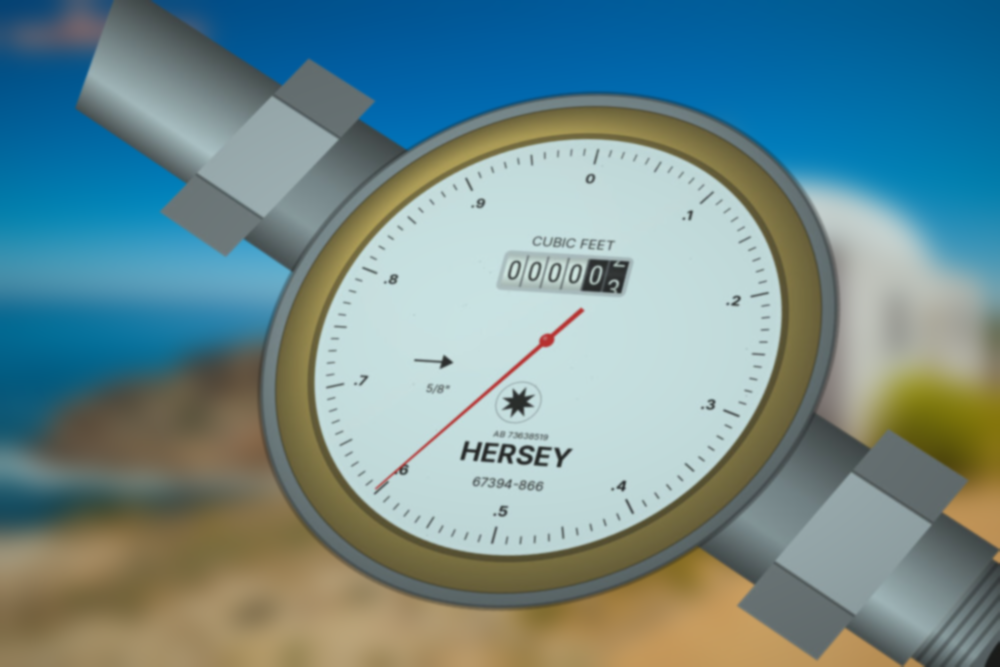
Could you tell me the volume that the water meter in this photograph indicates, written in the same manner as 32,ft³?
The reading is 2.60,ft³
